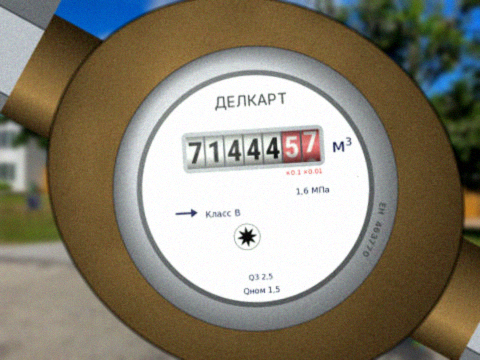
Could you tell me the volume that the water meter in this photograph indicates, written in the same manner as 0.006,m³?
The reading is 71444.57,m³
